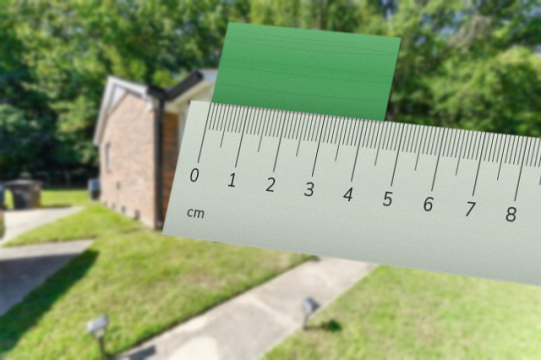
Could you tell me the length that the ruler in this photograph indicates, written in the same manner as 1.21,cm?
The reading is 4.5,cm
